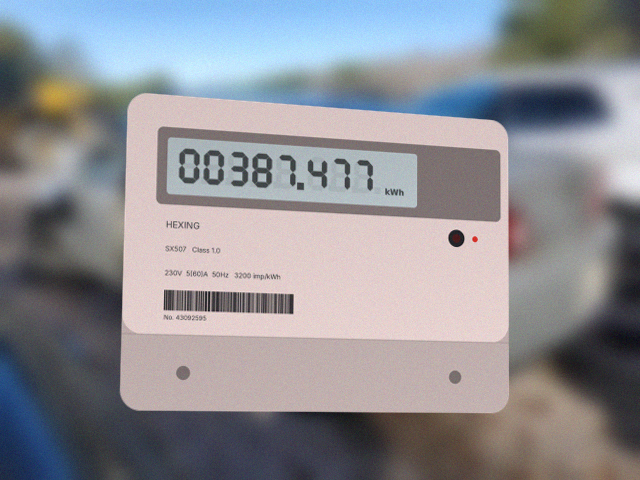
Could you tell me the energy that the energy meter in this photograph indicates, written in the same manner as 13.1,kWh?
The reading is 387.477,kWh
